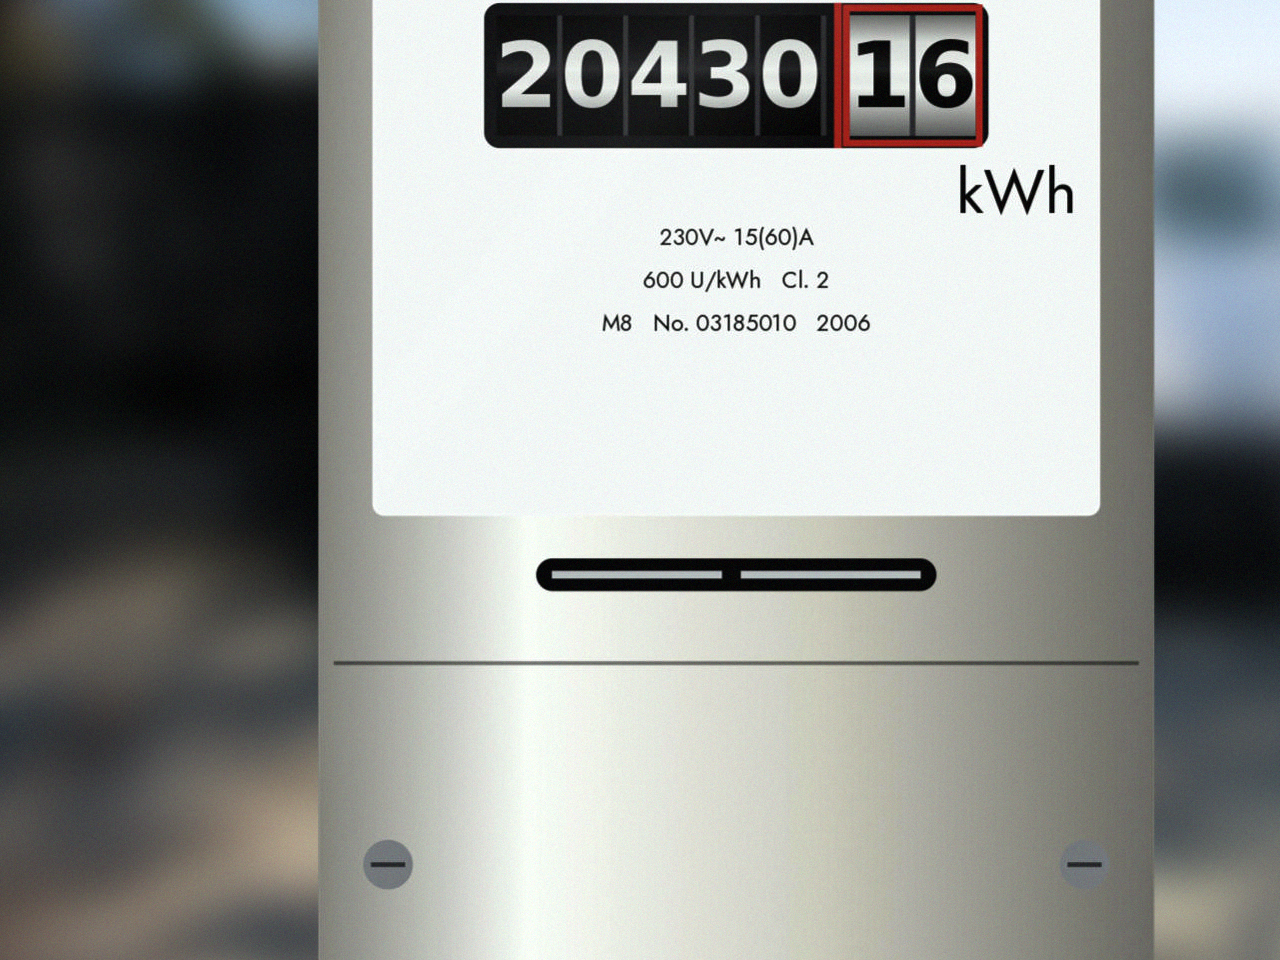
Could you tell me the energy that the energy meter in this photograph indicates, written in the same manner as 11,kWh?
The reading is 20430.16,kWh
